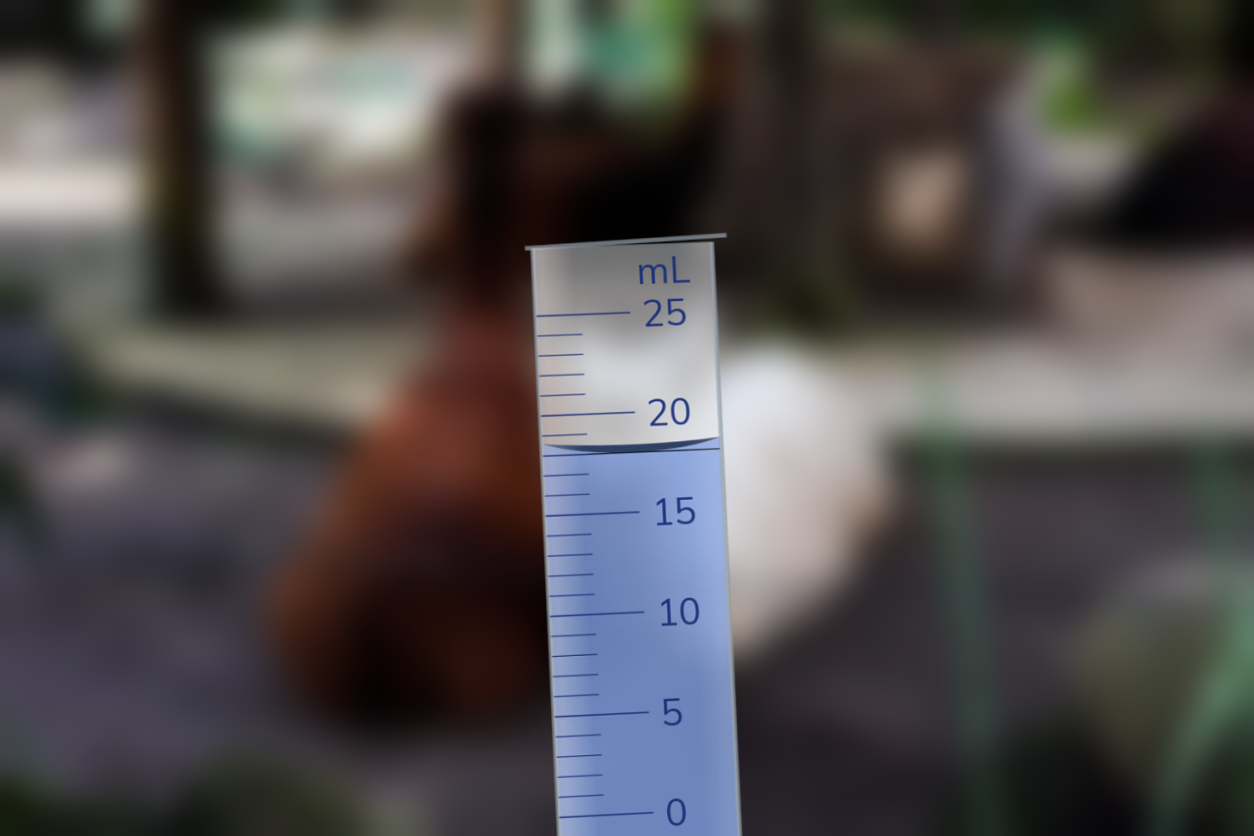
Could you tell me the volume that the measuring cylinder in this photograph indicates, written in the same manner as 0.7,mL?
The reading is 18,mL
